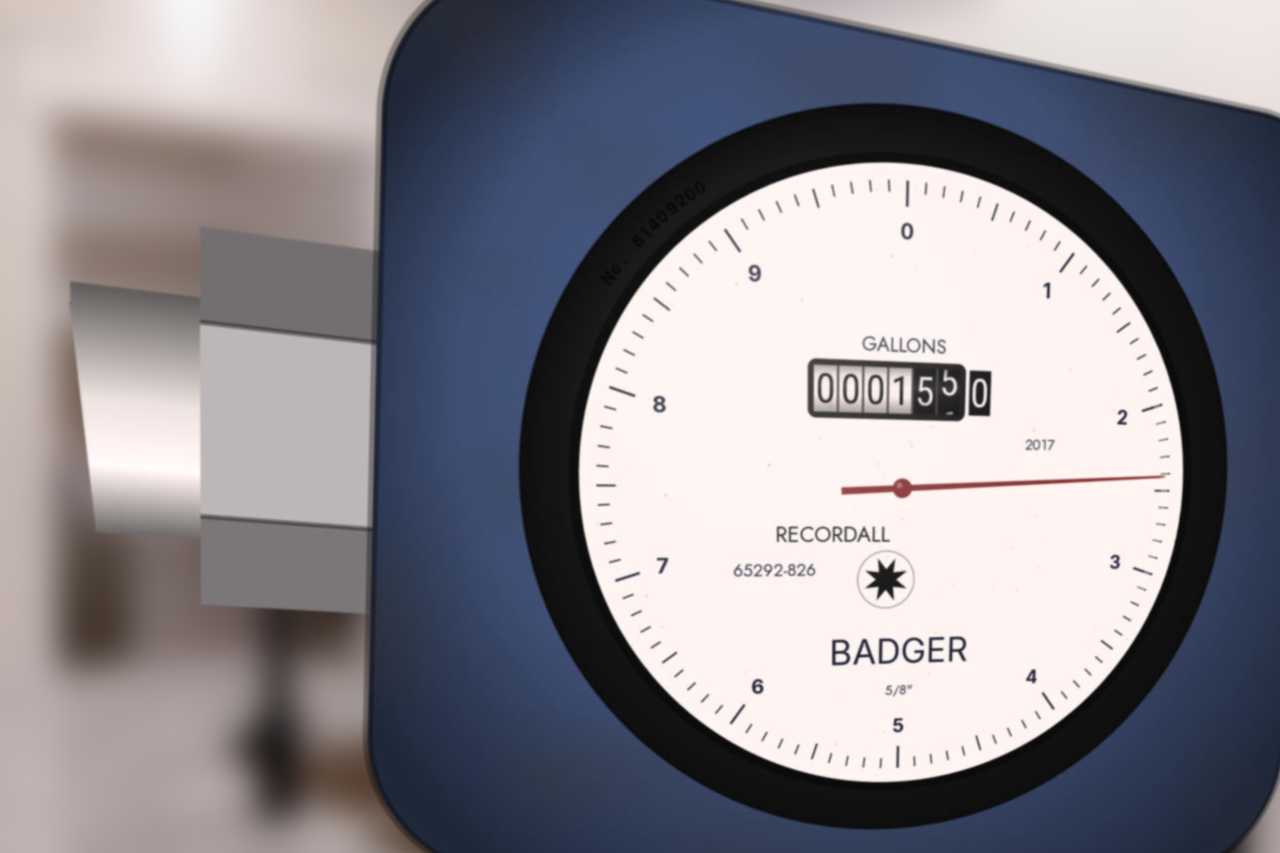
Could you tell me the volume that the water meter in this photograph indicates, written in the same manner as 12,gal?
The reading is 1552.4,gal
